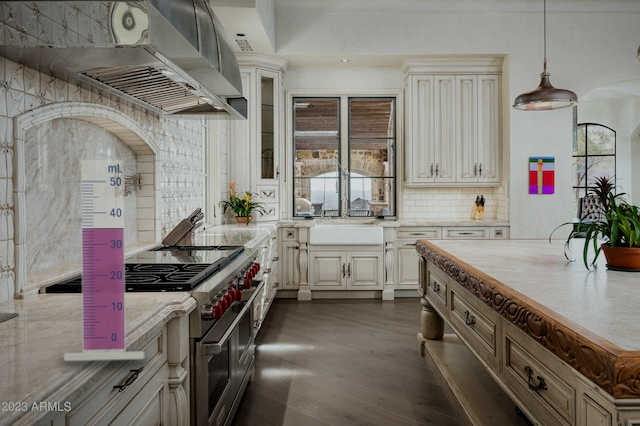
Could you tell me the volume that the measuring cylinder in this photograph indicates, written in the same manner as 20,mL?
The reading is 35,mL
